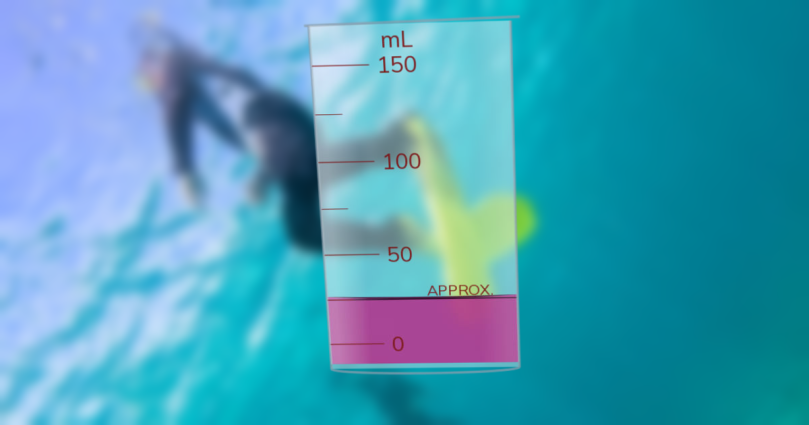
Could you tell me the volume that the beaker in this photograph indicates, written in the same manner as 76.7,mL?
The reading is 25,mL
